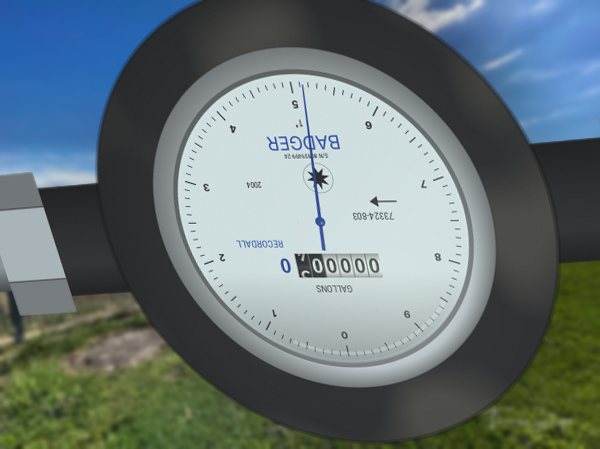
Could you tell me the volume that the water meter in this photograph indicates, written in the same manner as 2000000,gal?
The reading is 35.1,gal
